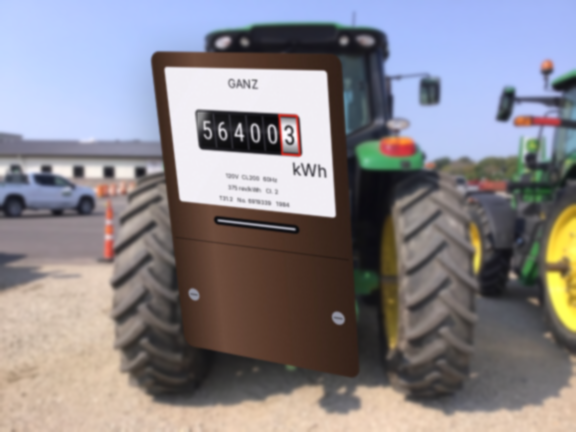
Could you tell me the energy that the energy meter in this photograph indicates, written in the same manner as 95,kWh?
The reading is 56400.3,kWh
